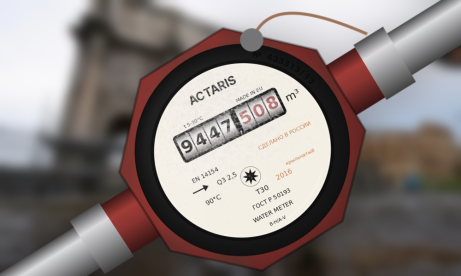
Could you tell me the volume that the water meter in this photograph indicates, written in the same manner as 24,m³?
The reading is 9447.508,m³
